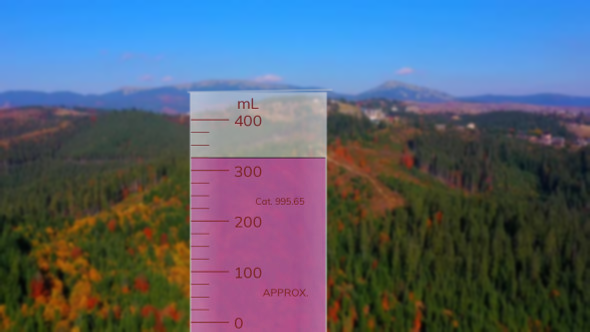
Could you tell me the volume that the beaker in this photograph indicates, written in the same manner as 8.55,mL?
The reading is 325,mL
